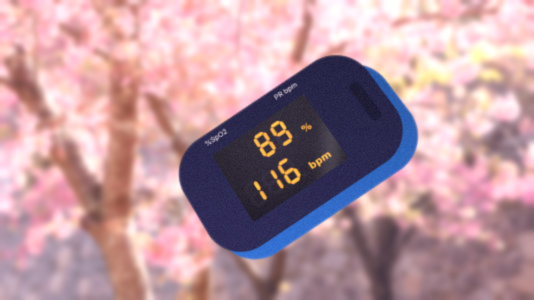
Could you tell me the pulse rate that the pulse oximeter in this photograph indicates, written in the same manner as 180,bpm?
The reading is 116,bpm
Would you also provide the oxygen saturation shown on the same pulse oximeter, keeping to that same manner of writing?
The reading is 89,%
